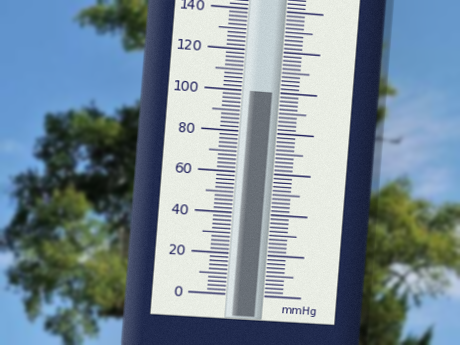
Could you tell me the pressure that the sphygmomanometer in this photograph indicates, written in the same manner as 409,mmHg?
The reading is 100,mmHg
